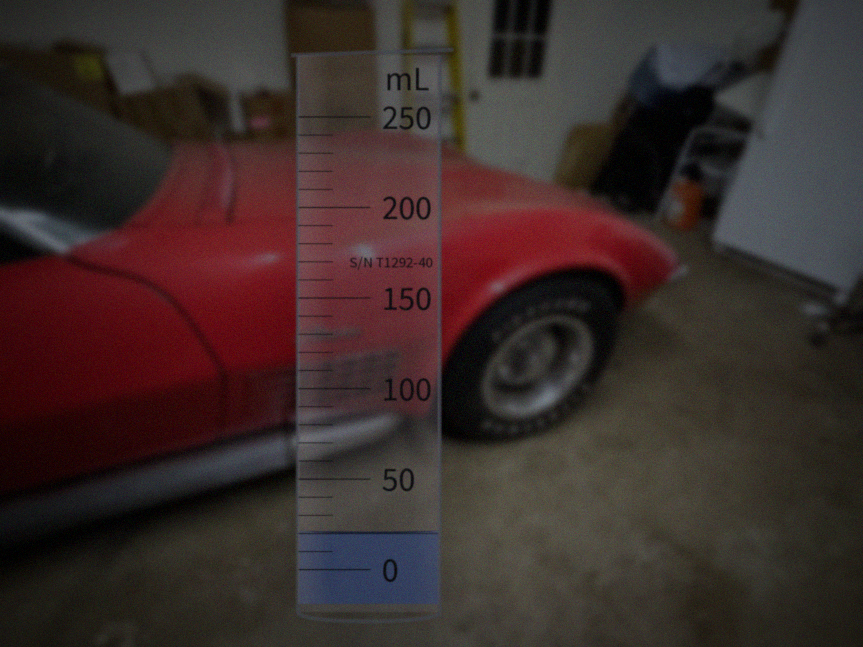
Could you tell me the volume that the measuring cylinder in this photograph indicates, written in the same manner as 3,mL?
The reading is 20,mL
